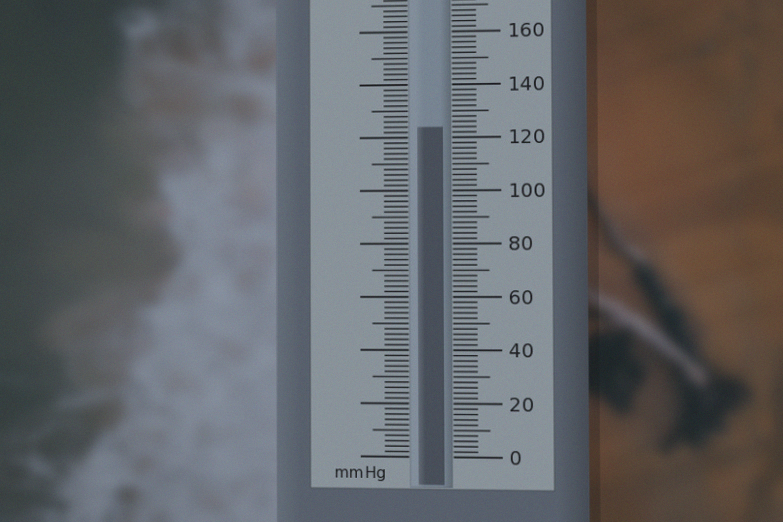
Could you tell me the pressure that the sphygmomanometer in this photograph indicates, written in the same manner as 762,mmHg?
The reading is 124,mmHg
